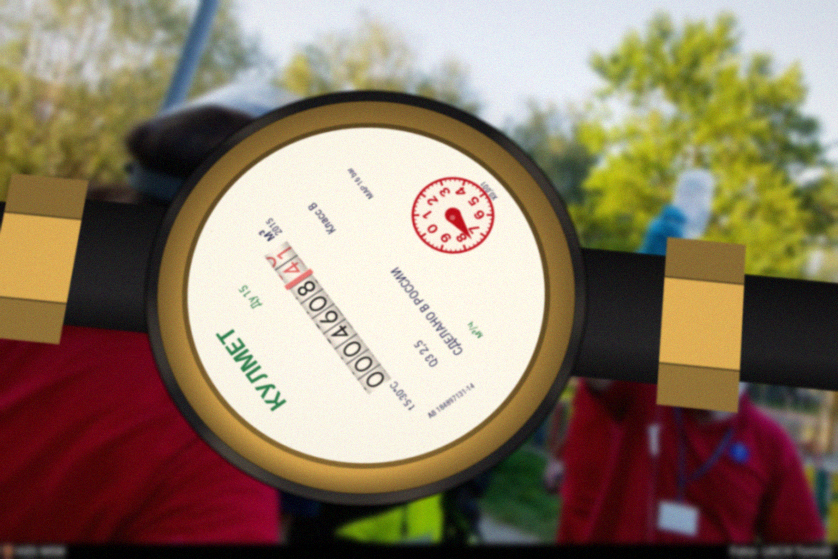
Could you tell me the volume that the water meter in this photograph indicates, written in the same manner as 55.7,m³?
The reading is 4608.407,m³
